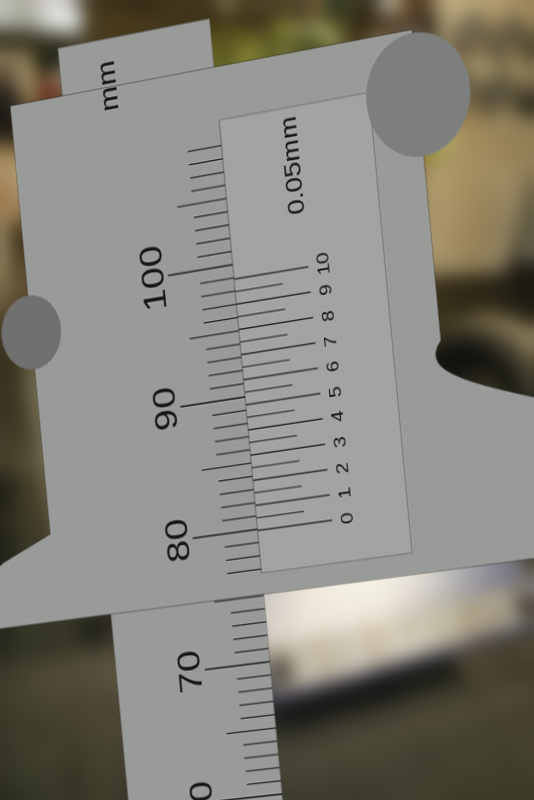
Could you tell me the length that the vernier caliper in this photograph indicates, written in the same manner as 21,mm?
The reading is 79.9,mm
